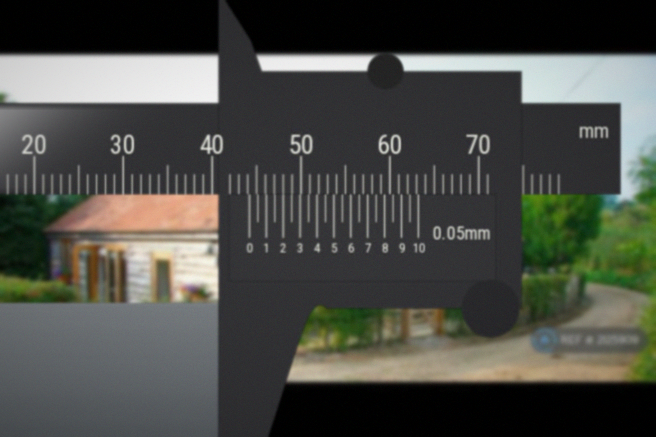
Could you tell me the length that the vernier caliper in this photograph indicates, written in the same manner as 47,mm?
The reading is 44.2,mm
